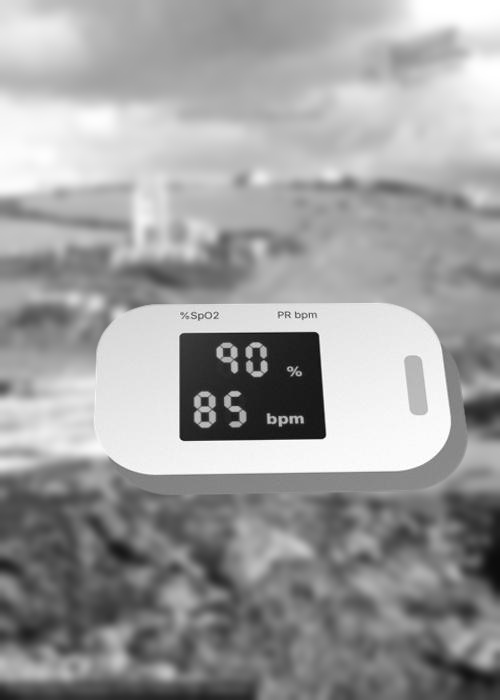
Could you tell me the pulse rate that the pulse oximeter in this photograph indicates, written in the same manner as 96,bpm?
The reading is 85,bpm
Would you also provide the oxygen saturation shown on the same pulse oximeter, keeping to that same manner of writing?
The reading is 90,%
